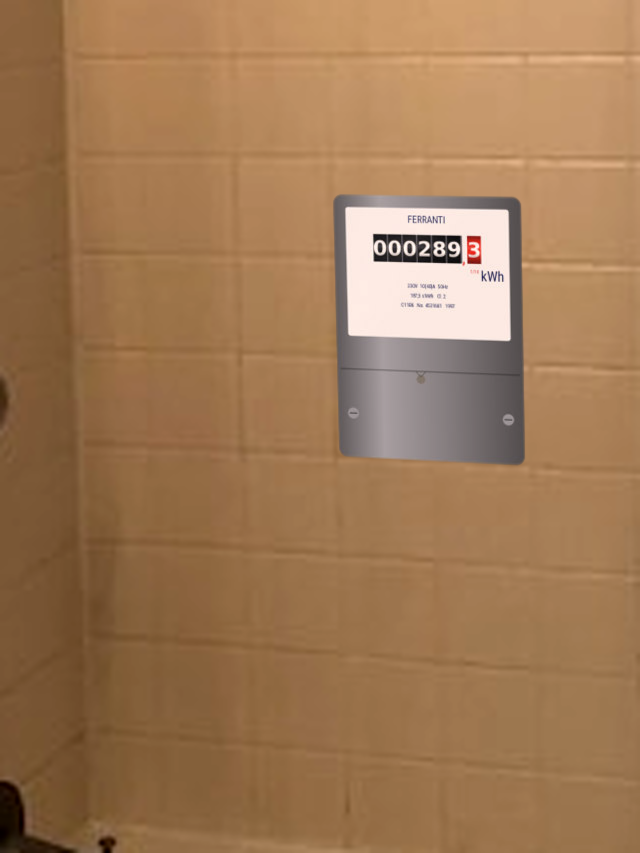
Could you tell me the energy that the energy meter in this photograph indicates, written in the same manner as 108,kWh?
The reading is 289.3,kWh
